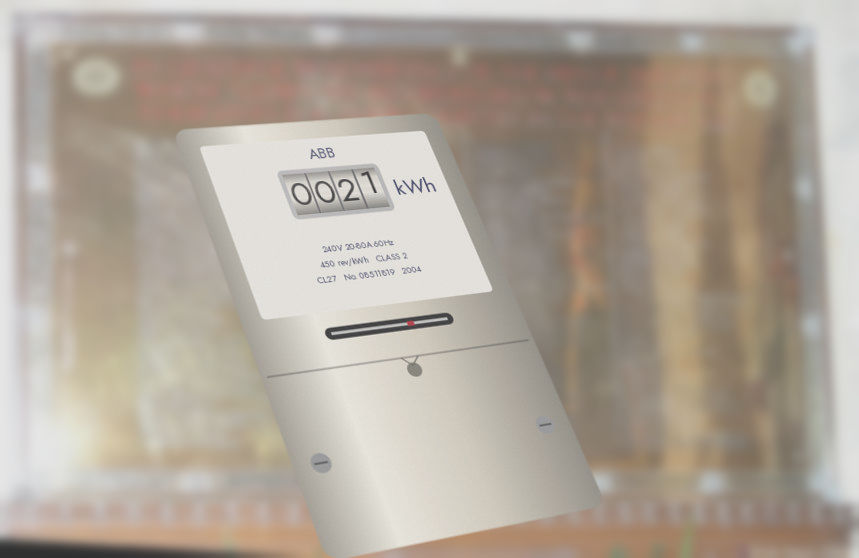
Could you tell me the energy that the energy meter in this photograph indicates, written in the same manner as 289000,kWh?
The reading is 21,kWh
